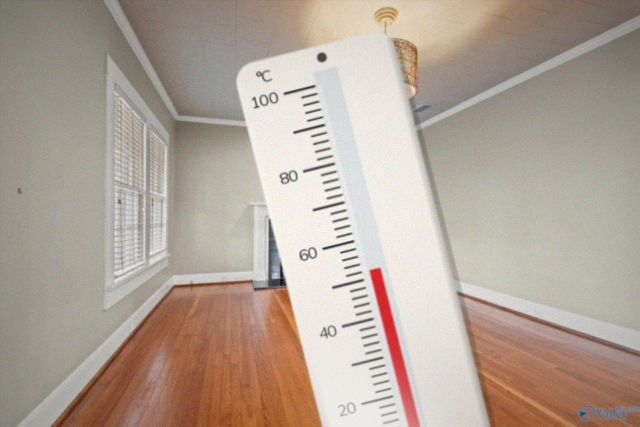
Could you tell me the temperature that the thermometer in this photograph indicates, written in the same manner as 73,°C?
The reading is 52,°C
